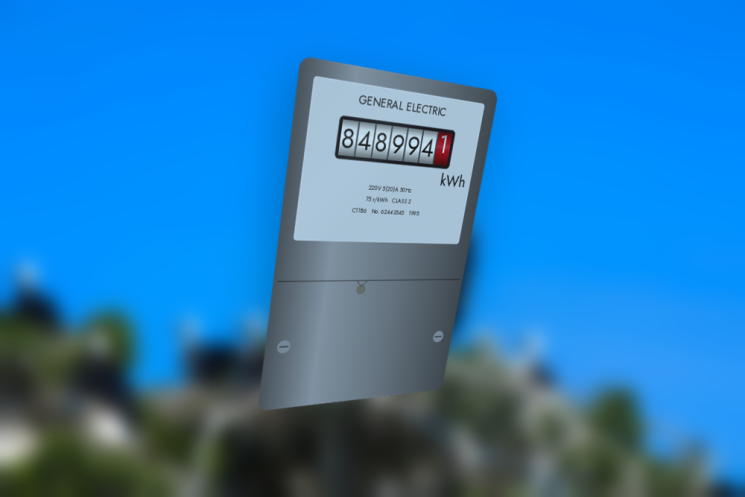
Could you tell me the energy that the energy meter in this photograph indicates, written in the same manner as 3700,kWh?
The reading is 848994.1,kWh
